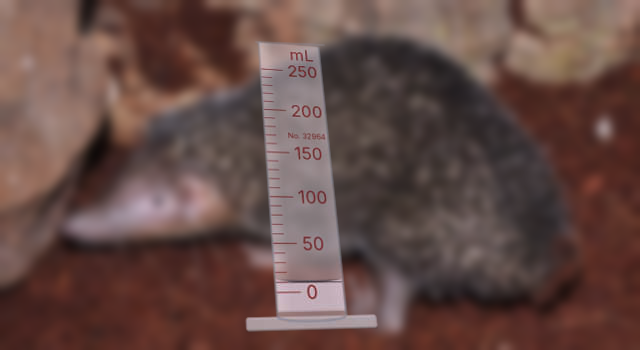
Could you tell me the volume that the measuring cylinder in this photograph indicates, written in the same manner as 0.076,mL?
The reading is 10,mL
